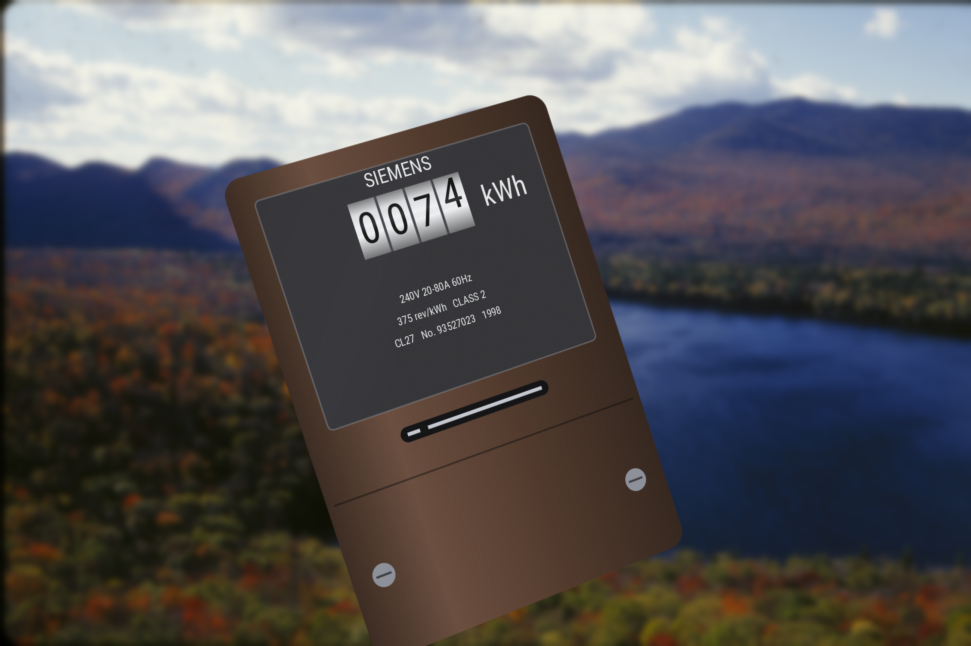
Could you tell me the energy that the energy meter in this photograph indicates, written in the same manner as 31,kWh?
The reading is 74,kWh
